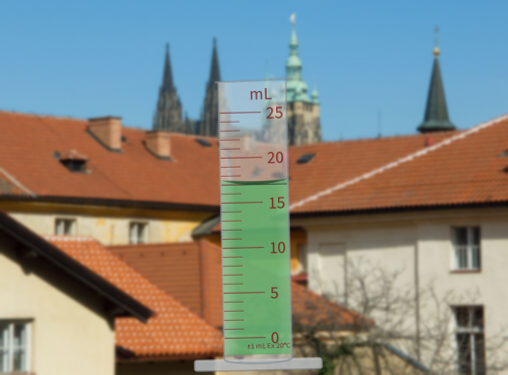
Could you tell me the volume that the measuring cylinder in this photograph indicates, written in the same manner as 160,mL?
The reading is 17,mL
